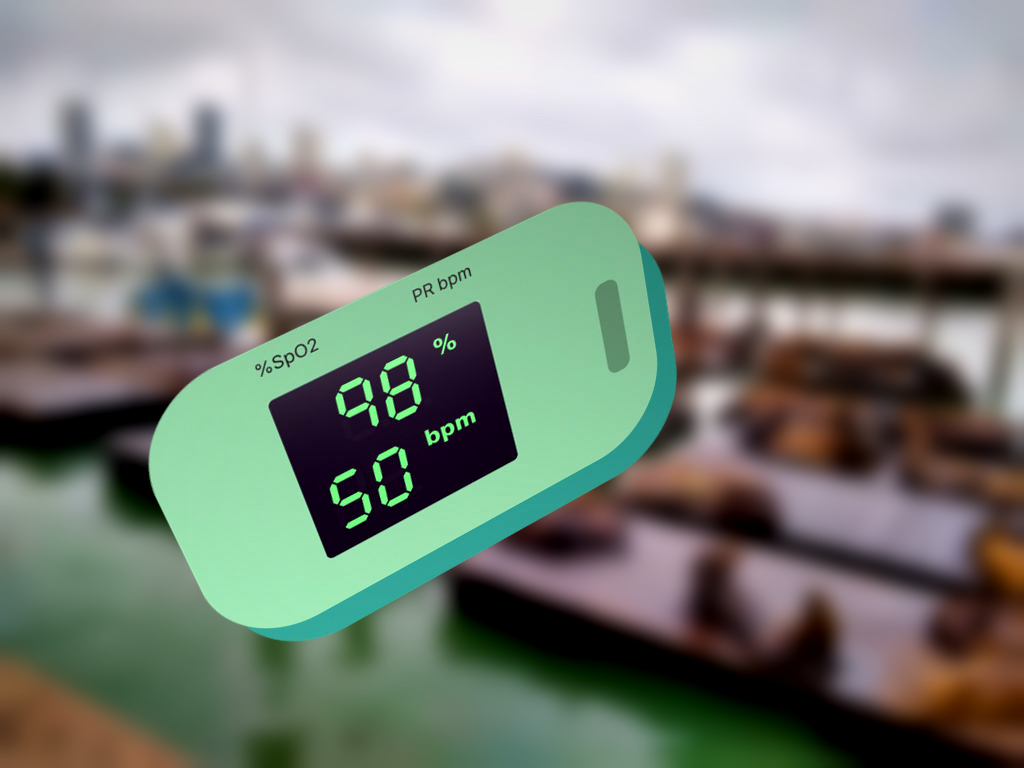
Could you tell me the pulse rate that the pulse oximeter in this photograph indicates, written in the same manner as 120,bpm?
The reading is 50,bpm
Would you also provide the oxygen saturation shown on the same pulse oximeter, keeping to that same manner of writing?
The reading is 98,%
